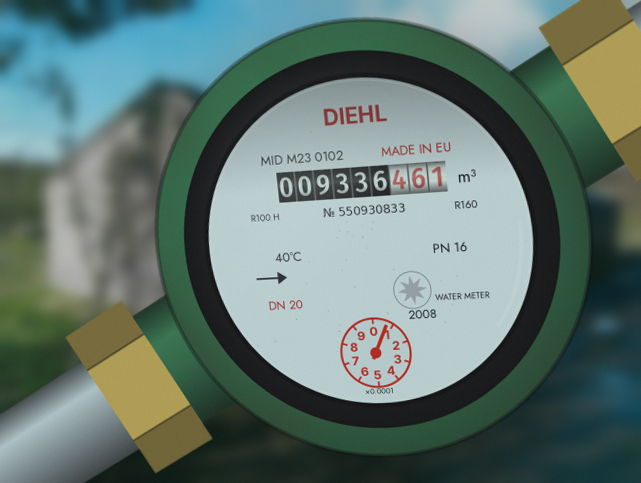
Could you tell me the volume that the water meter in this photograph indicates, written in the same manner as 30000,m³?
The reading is 9336.4610,m³
